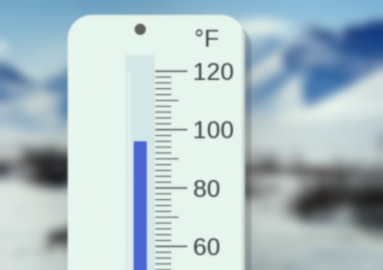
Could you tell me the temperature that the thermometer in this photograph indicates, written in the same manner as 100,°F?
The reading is 96,°F
